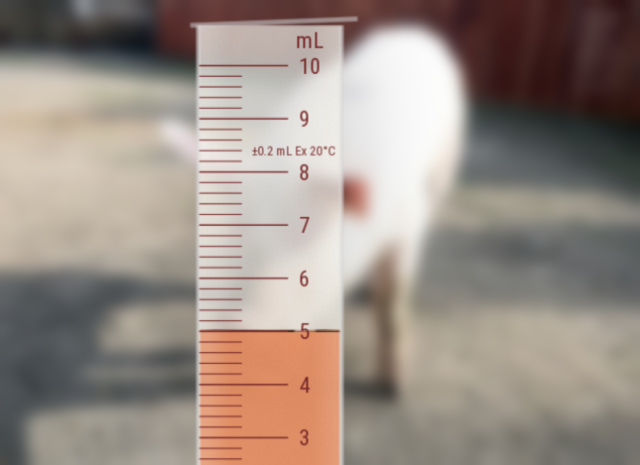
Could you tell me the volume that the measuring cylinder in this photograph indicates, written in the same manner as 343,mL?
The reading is 5,mL
